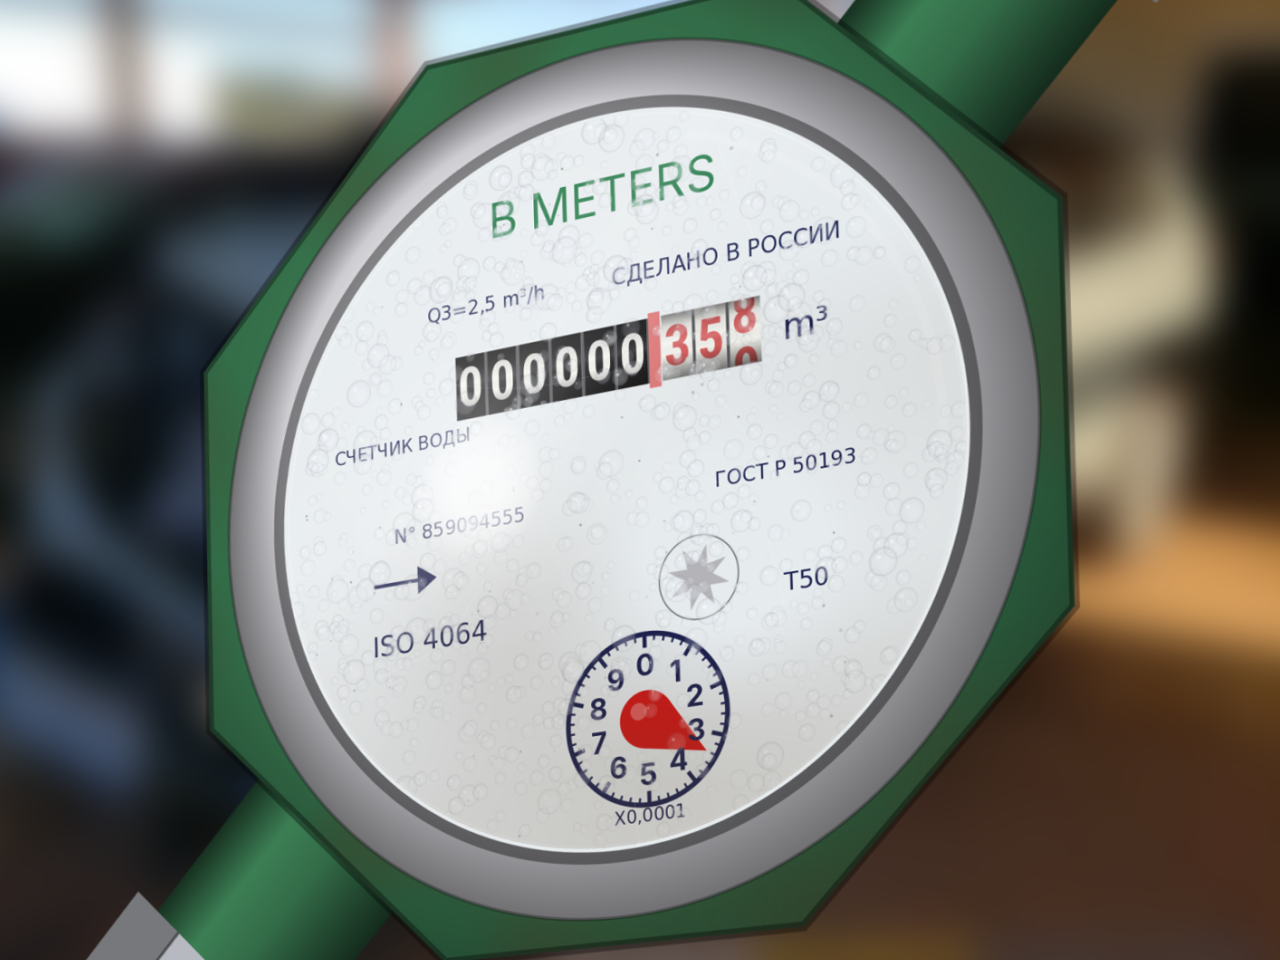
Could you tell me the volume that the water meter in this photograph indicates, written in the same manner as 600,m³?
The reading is 0.3583,m³
